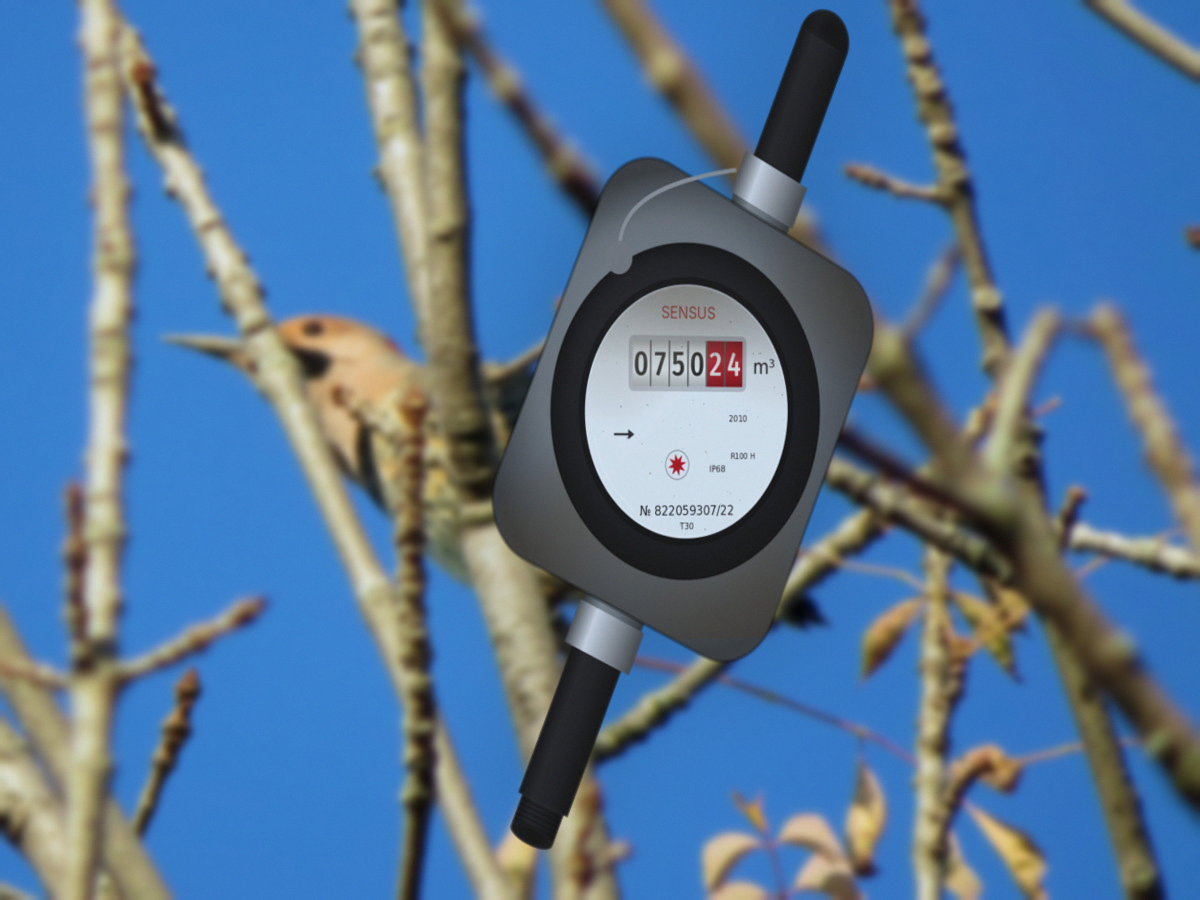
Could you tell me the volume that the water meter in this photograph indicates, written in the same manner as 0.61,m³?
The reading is 750.24,m³
